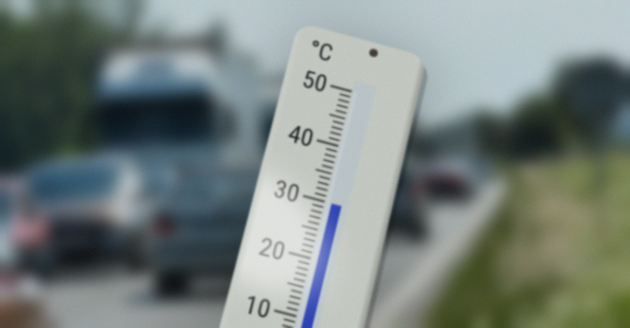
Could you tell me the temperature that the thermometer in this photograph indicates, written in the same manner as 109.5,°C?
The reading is 30,°C
